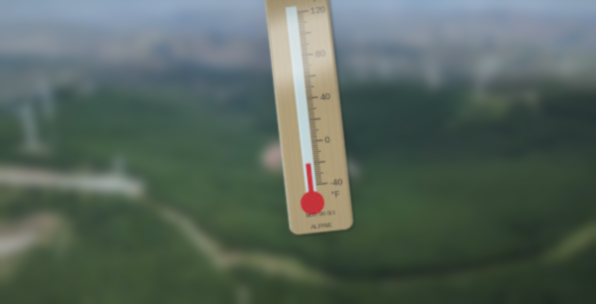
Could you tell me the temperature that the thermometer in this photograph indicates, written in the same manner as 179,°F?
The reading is -20,°F
